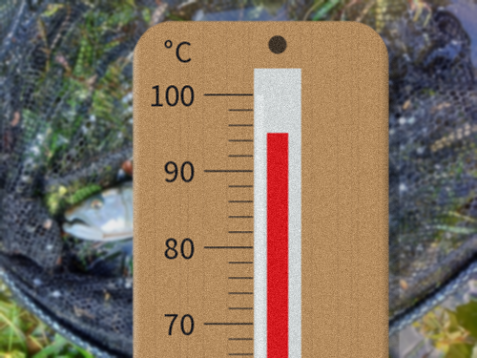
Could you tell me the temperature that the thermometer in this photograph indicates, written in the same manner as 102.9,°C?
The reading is 95,°C
